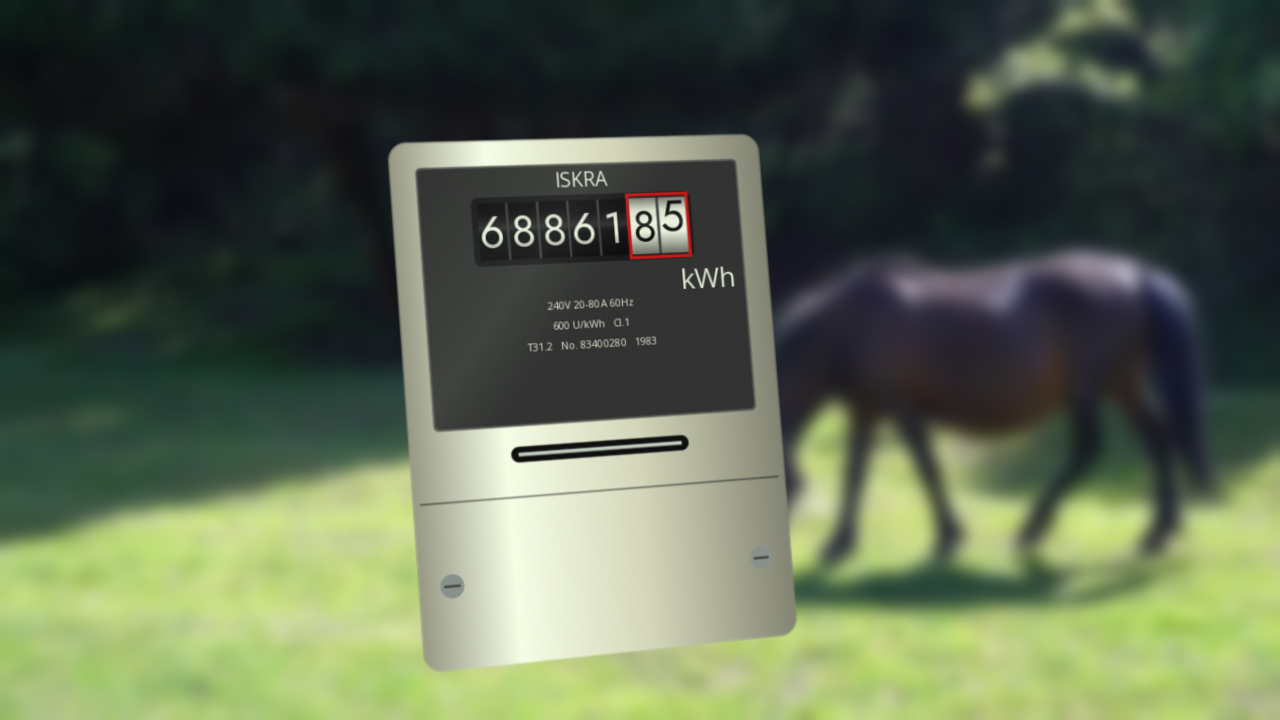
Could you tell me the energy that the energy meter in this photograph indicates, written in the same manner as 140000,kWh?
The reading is 68861.85,kWh
